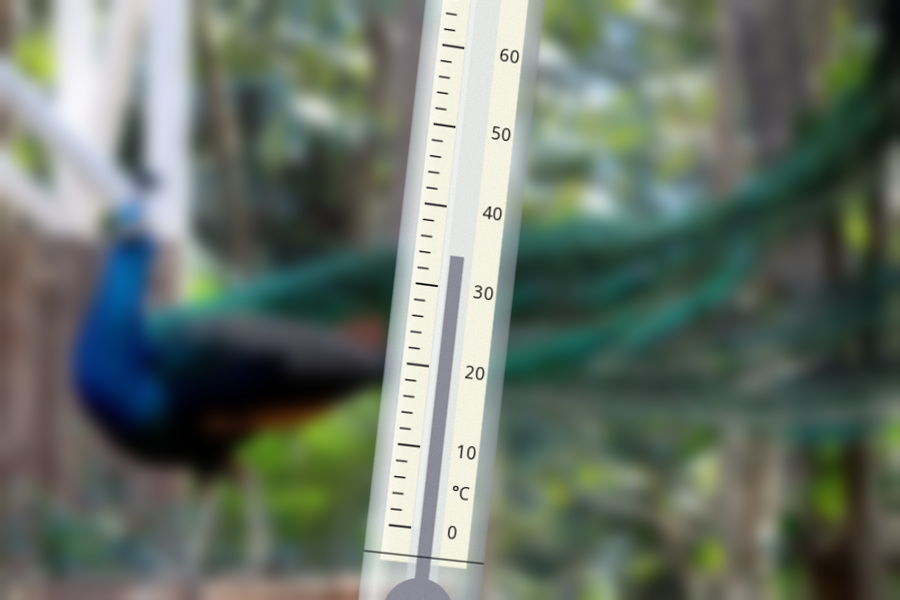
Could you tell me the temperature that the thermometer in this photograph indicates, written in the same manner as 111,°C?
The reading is 34,°C
